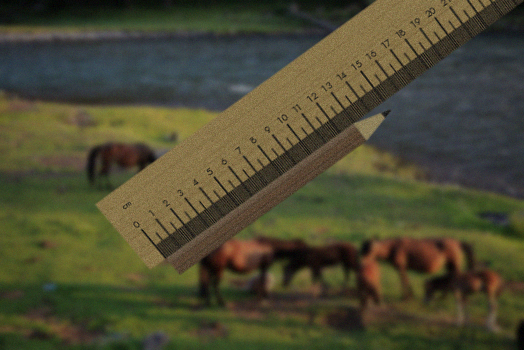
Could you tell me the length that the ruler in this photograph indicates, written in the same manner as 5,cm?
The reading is 15,cm
